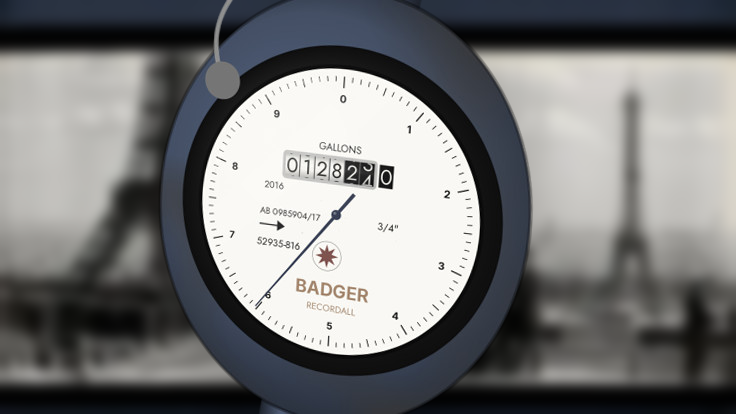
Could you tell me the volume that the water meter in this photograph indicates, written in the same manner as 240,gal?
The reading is 128236.0,gal
